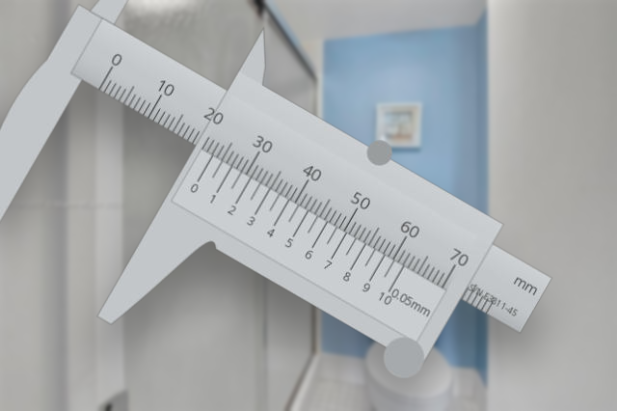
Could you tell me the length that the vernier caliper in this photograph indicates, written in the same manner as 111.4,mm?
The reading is 23.2,mm
